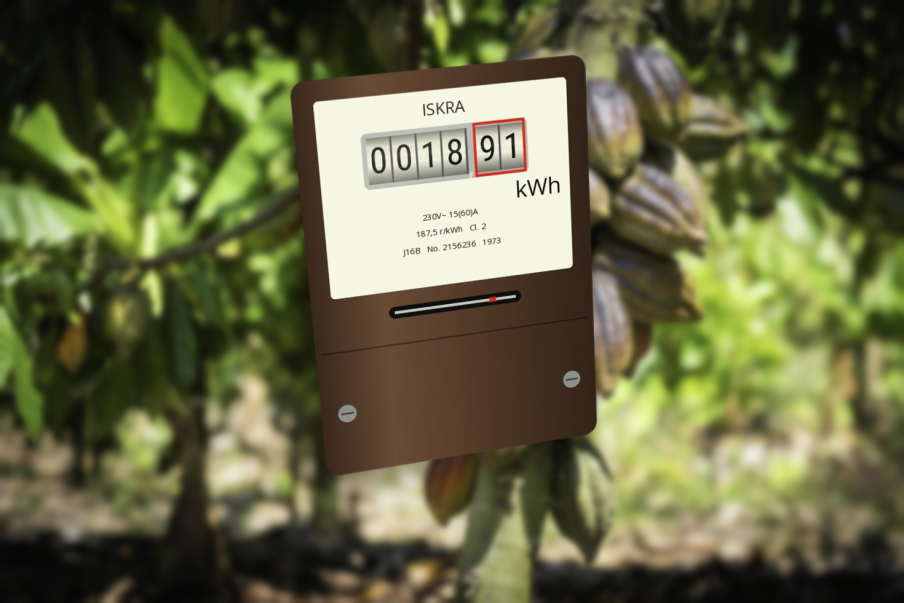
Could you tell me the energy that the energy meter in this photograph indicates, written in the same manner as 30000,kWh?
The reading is 18.91,kWh
